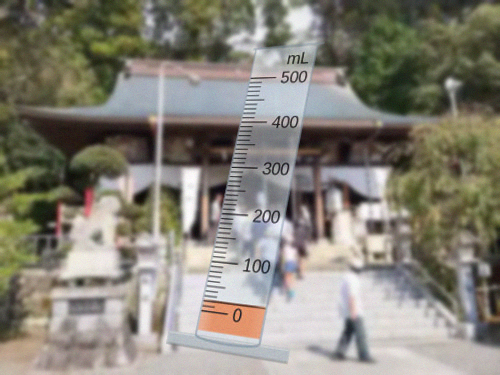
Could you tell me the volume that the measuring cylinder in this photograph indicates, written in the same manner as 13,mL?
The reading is 20,mL
